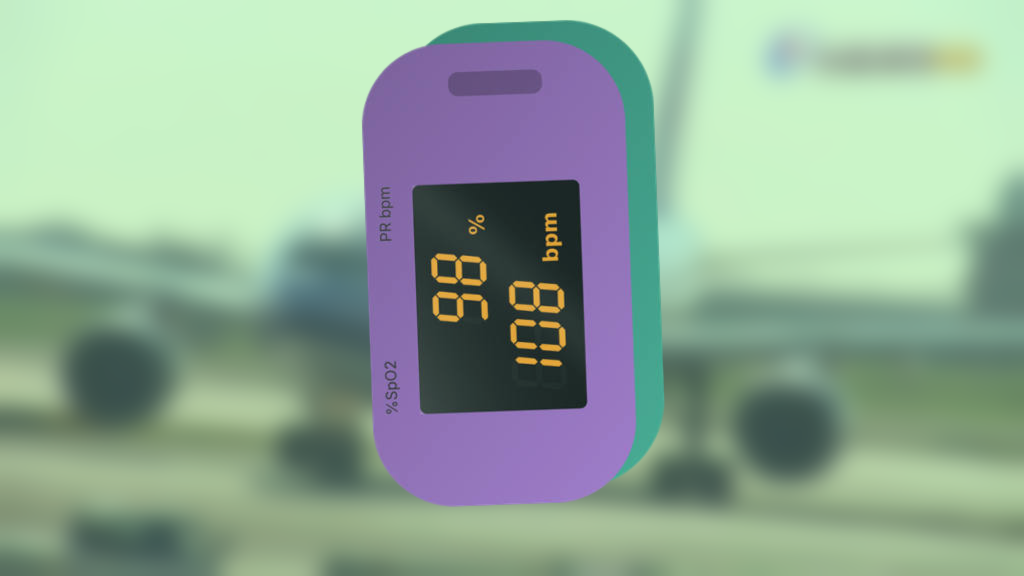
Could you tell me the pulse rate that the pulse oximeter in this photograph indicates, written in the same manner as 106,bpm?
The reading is 108,bpm
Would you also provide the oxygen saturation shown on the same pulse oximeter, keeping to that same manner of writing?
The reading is 98,%
